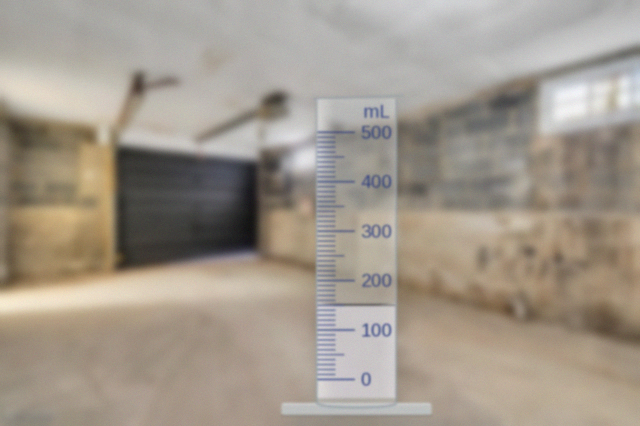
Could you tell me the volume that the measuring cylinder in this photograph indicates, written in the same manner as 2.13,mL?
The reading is 150,mL
